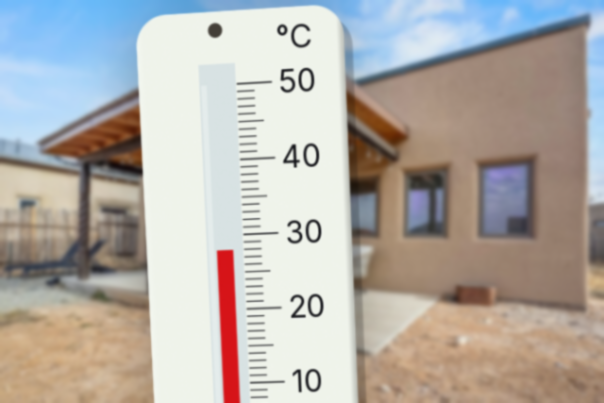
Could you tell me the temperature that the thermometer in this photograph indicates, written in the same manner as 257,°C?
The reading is 28,°C
